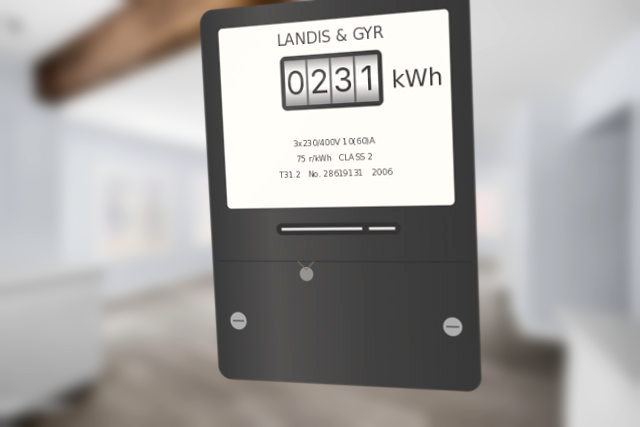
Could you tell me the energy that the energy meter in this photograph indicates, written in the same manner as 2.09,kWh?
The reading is 231,kWh
